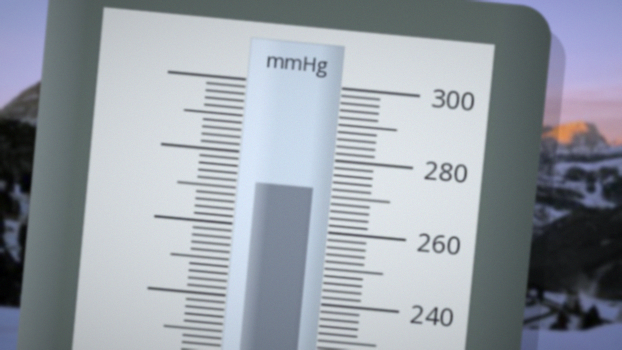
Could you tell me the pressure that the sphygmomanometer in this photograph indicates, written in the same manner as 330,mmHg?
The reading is 272,mmHg
